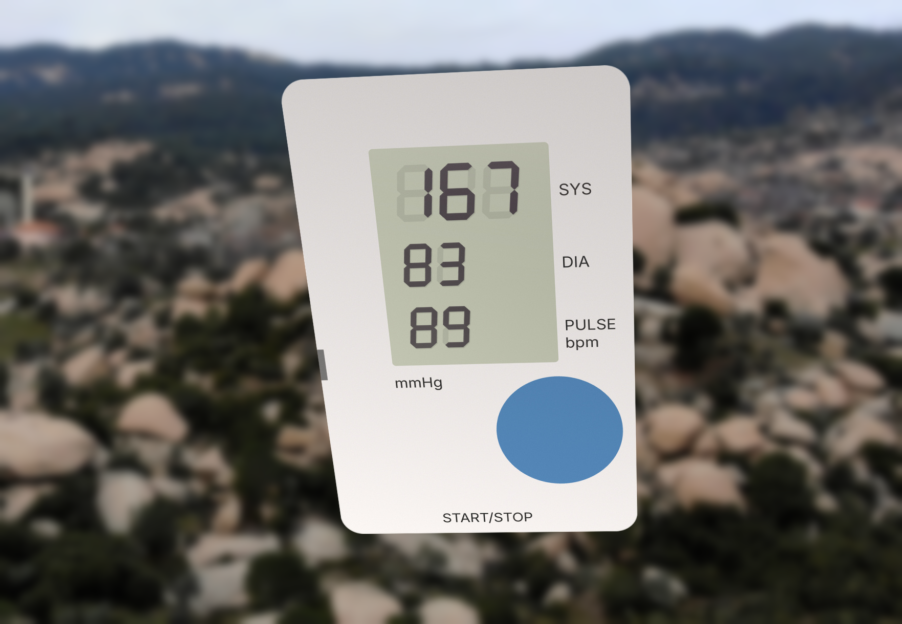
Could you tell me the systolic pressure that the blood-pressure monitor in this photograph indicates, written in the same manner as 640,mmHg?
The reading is 167,mmHg
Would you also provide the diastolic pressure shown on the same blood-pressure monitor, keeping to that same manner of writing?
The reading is 83,mmHg
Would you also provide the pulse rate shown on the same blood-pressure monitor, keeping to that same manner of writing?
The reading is 89,bpm
